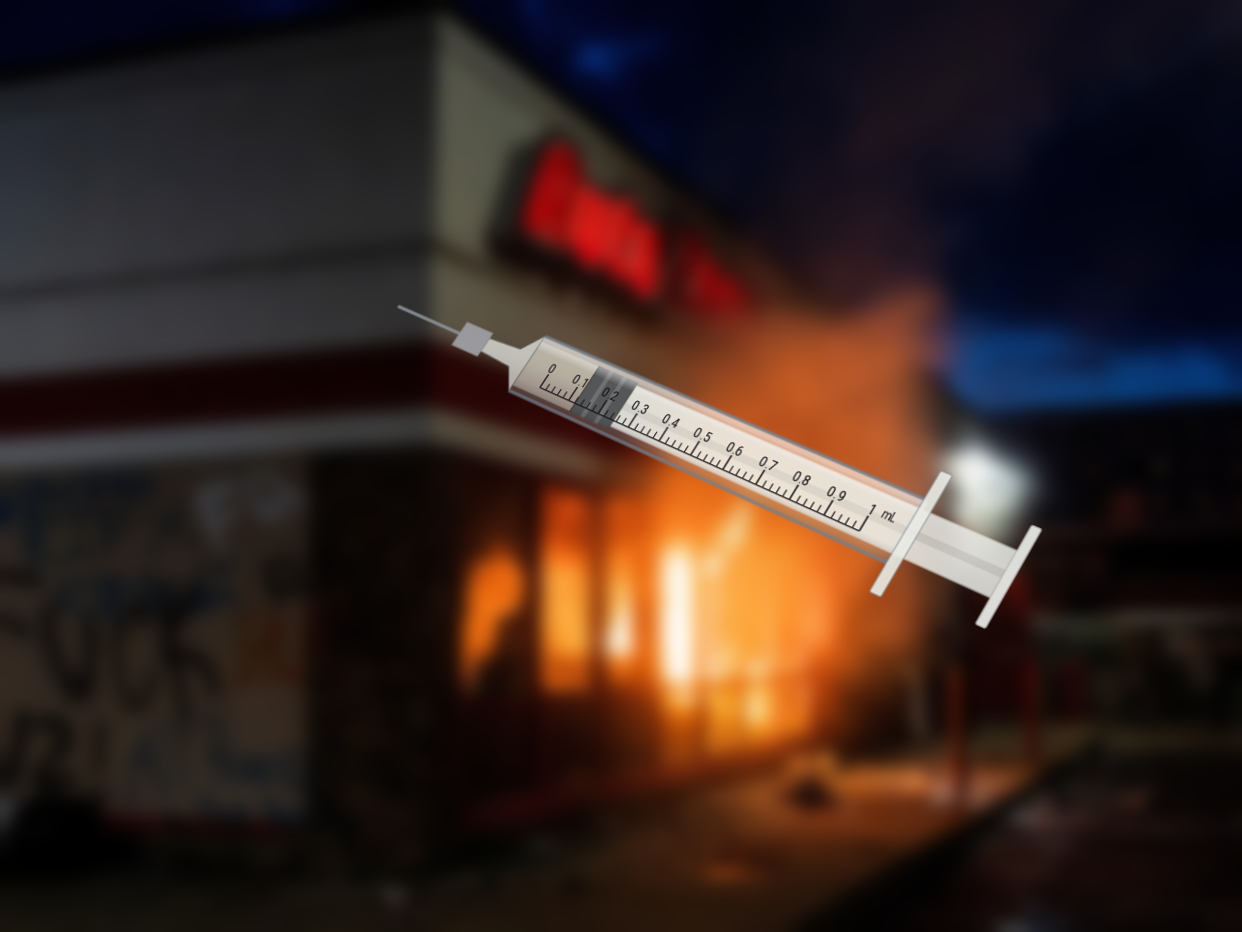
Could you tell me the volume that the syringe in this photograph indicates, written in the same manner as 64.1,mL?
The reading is 0.12,mL
